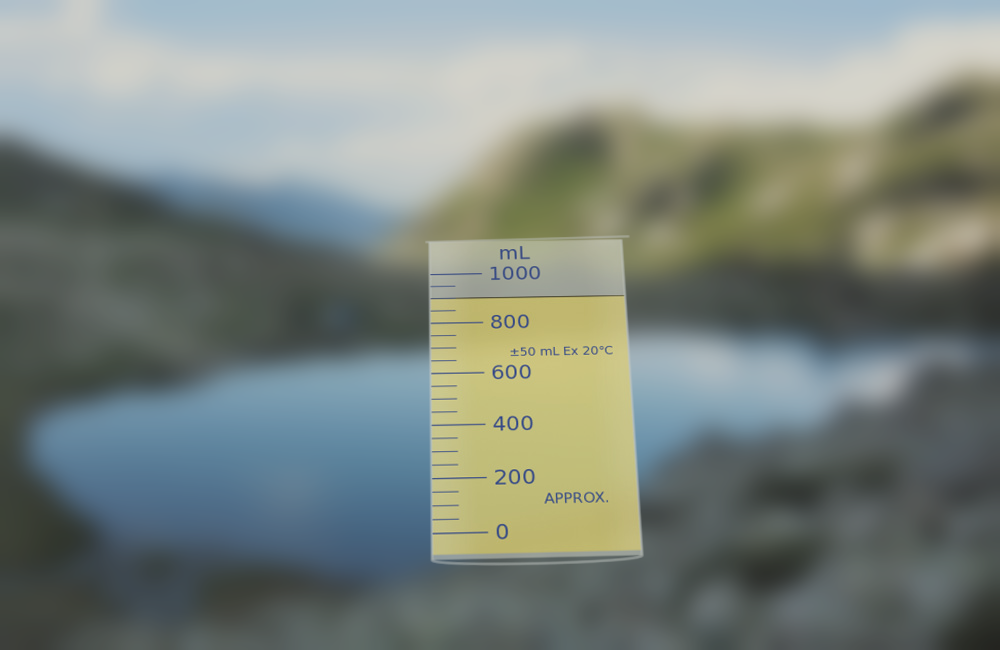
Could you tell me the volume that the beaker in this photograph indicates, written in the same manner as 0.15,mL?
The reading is 900,mL
